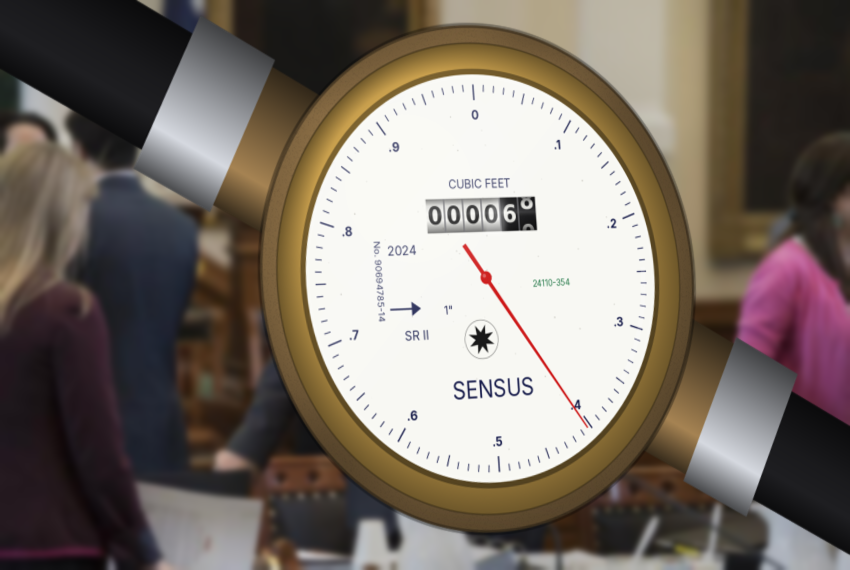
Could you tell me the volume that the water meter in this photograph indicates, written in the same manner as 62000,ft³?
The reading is 68.40,ft³
